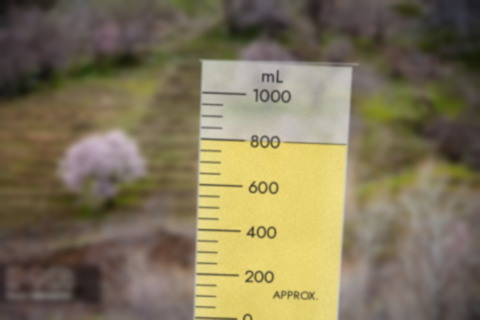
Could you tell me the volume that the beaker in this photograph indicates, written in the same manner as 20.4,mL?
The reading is 800,mL
